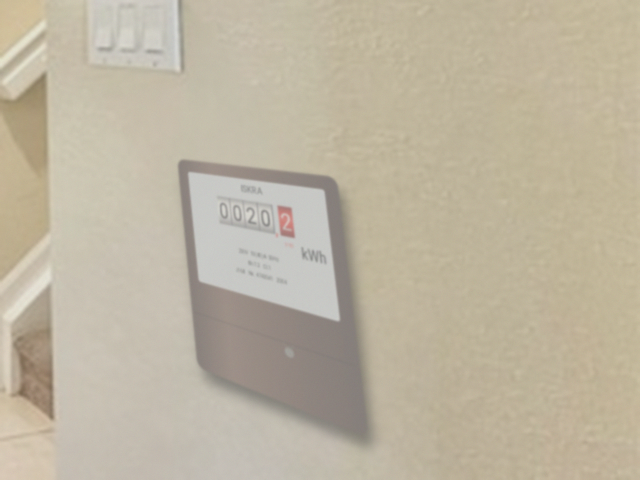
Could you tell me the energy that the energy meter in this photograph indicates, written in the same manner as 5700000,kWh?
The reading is 20.2,kWh
